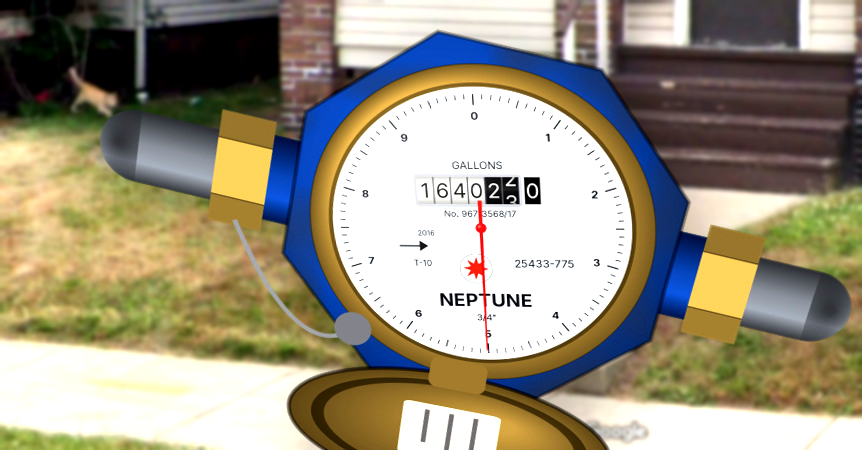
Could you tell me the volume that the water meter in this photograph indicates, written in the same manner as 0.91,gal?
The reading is 1640225.0,gal
